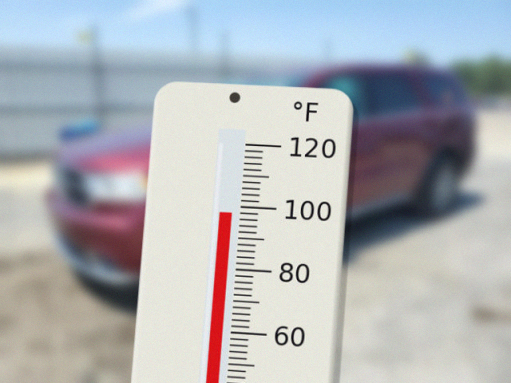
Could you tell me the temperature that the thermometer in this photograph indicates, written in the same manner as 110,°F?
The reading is 98,°F
